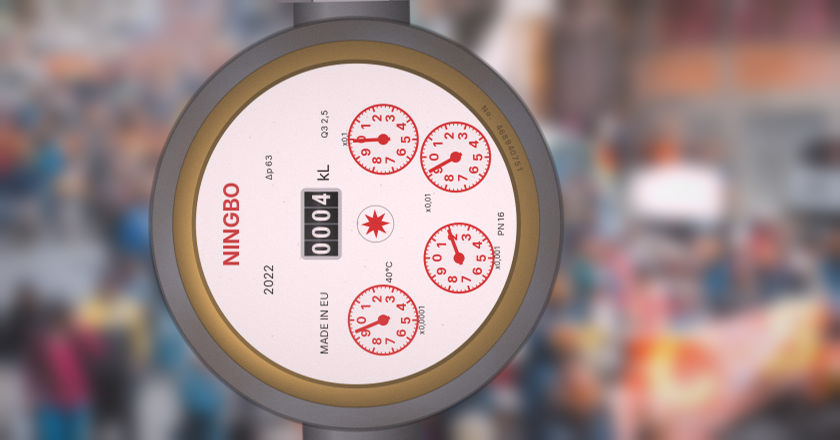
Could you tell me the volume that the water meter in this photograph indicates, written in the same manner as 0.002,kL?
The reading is 3.9919,kL
